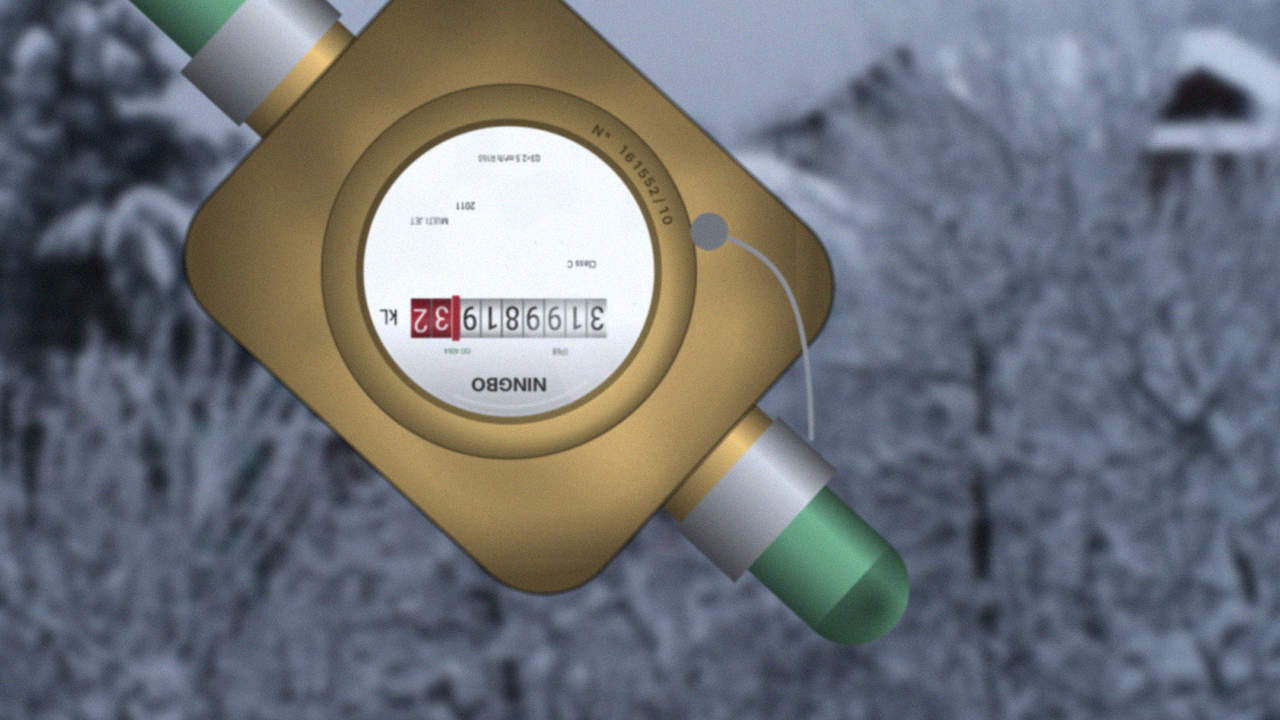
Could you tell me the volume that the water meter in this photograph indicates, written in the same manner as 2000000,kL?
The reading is 3199819.32,kL
